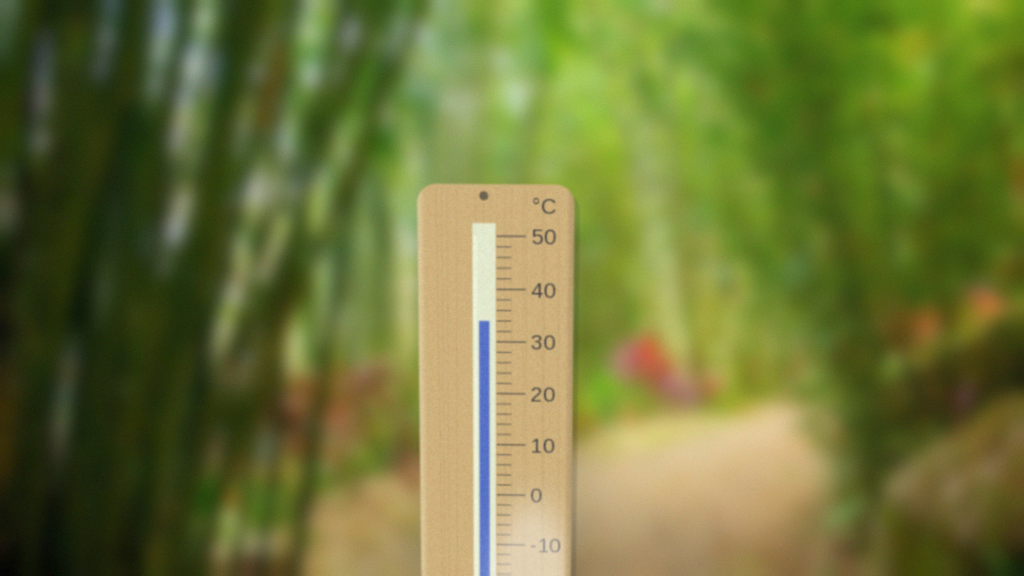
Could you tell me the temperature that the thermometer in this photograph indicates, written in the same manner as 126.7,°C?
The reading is 34,°C
